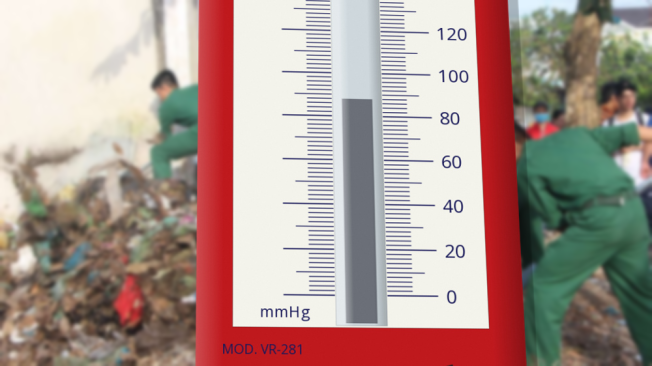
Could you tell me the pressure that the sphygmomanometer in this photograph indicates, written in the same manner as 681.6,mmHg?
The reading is 88,mmHg
